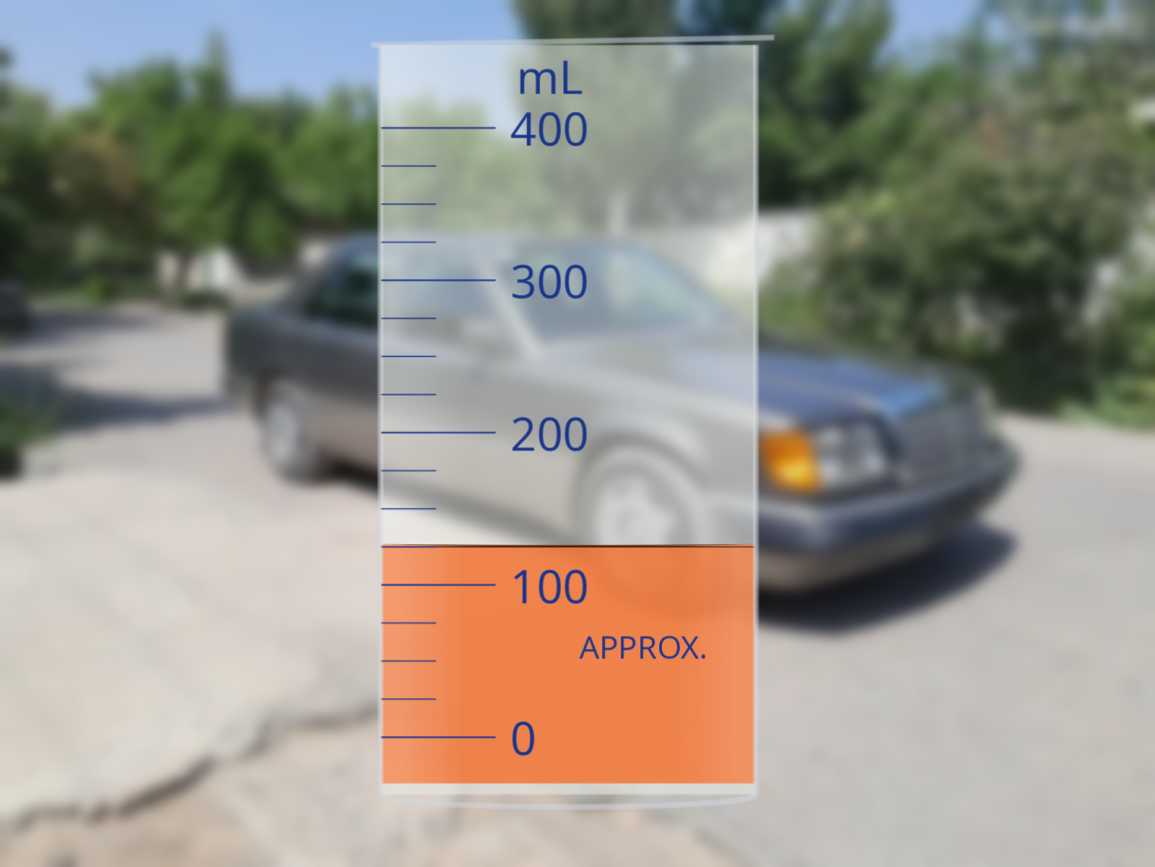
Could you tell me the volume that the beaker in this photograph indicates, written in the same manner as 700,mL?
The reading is 125,mL
